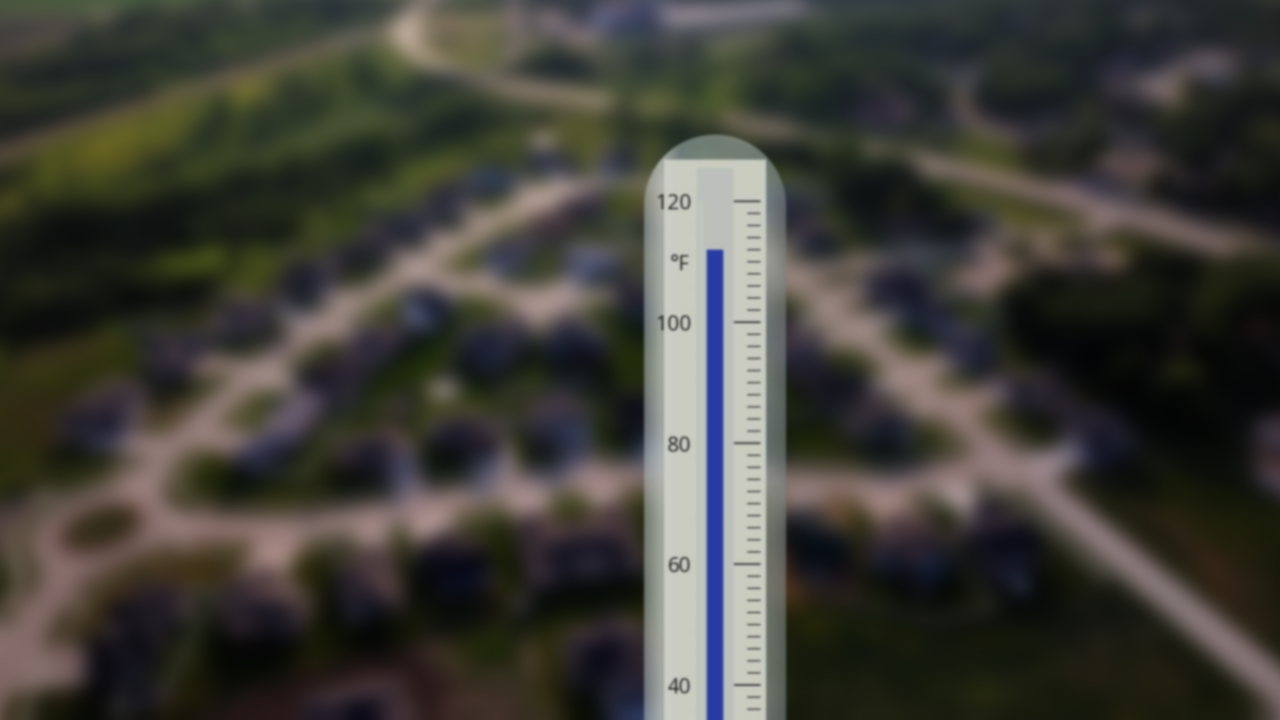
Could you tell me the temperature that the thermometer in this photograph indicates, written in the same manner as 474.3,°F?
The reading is 112,°F
